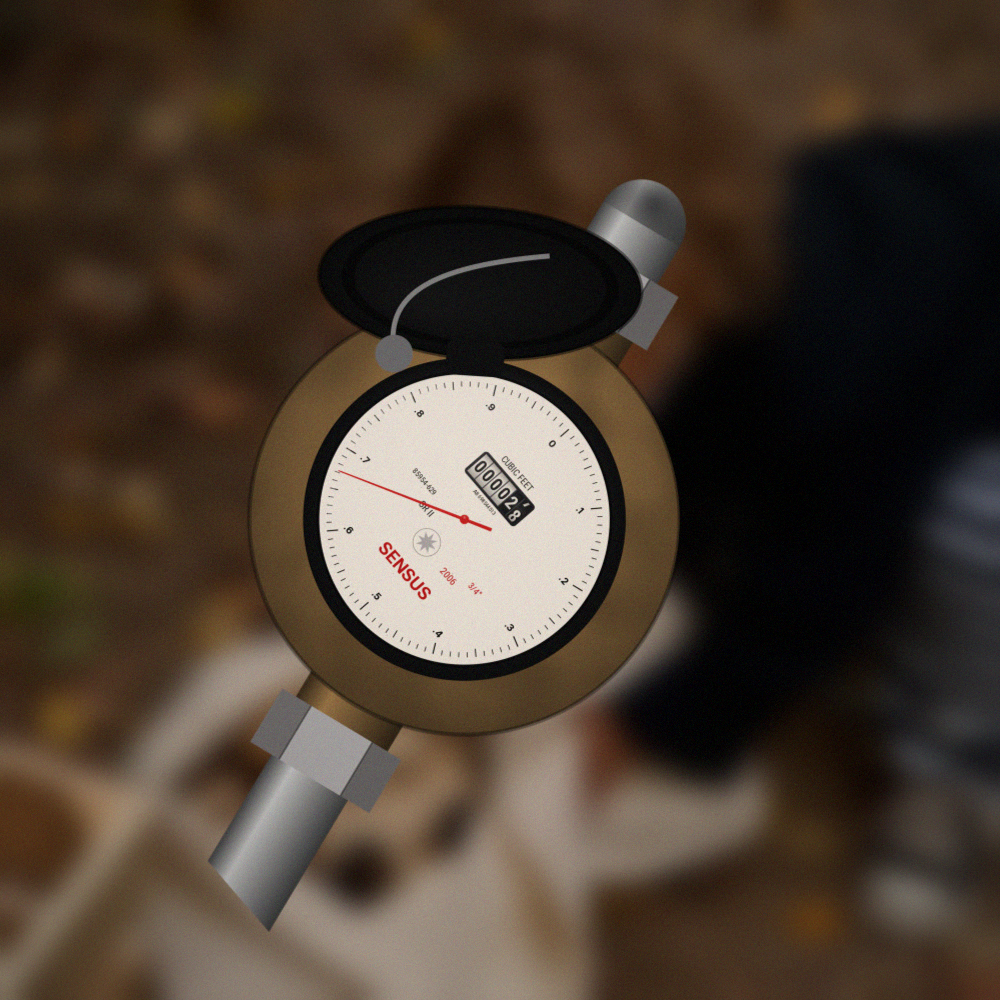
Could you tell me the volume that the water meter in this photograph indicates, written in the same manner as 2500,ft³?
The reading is 27.67,ft³
